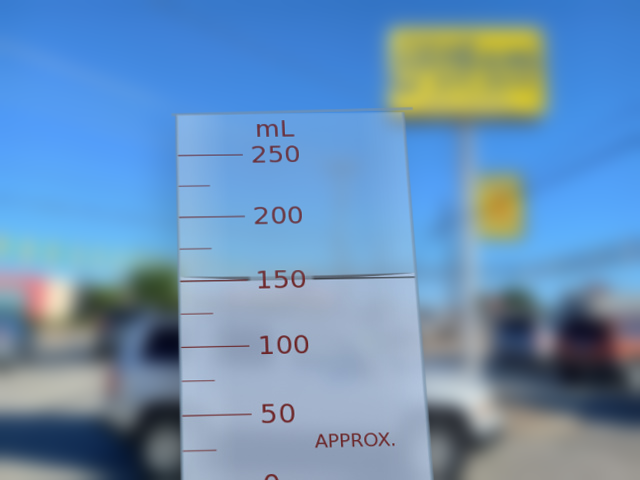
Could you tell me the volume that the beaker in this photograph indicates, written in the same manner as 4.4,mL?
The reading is 150,mL
